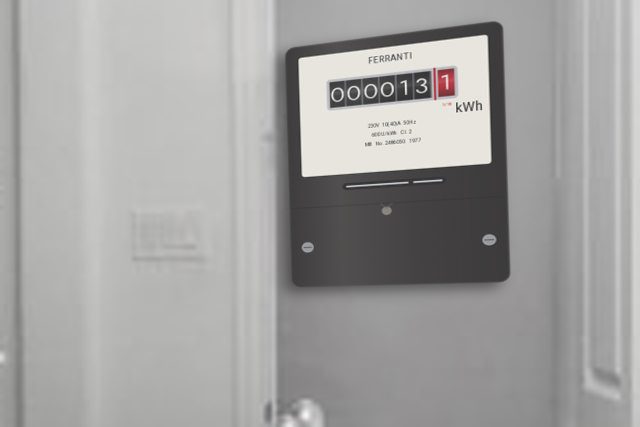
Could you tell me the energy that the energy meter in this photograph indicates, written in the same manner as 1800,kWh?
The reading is 13.1,kWh
